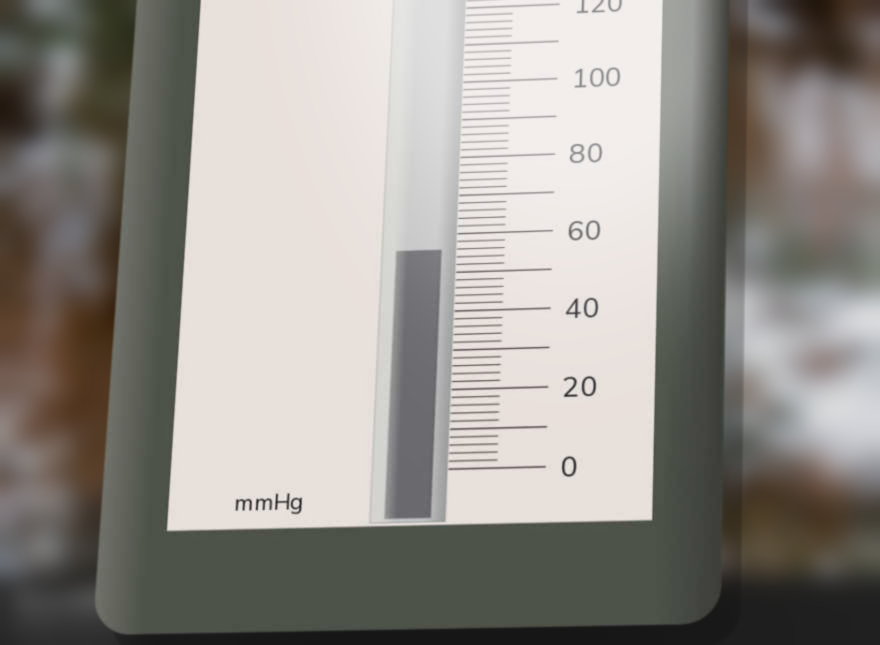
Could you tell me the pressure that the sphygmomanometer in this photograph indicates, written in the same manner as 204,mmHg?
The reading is 56,mmHg
